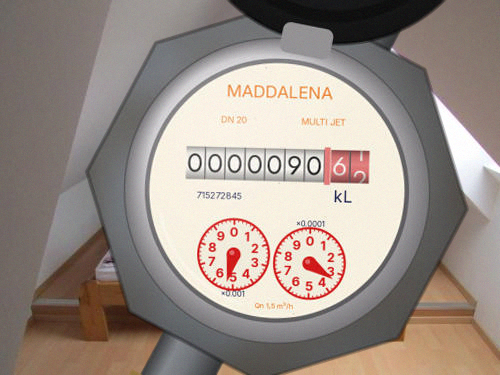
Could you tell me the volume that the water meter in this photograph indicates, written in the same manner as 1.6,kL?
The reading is 90.6153,kL
